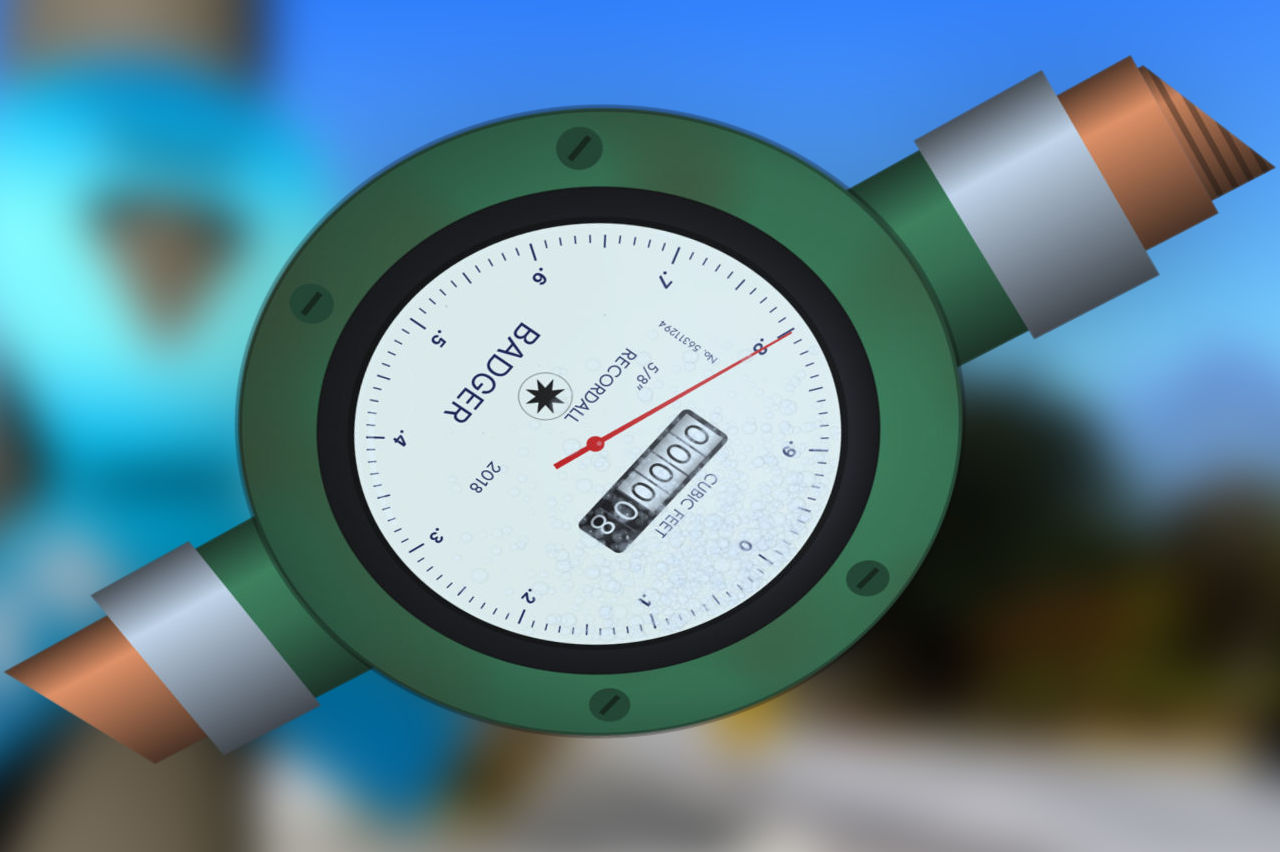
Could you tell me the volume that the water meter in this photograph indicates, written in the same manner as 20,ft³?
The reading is 7.80,ft³
